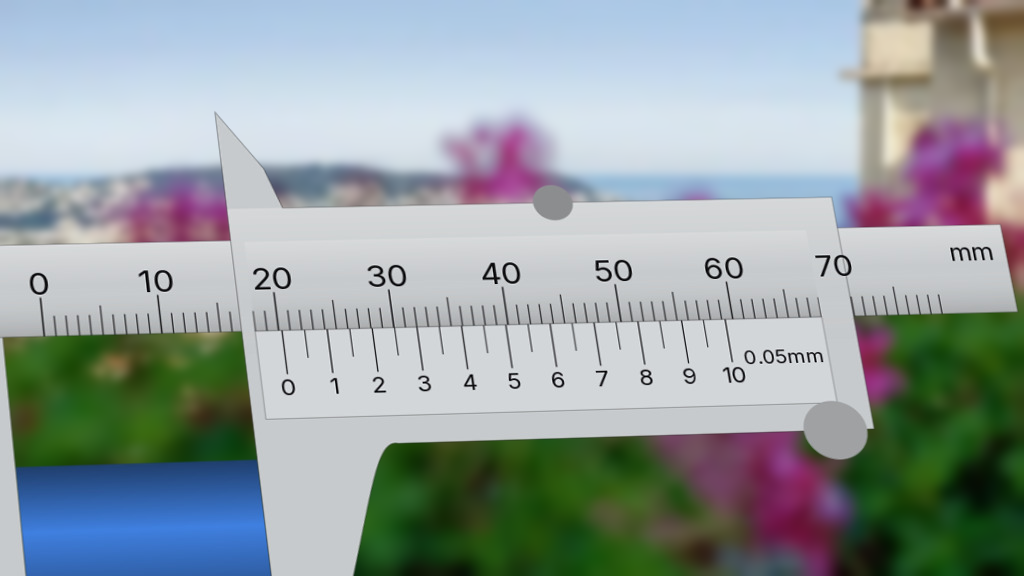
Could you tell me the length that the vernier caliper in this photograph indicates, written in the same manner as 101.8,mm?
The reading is 20.3,mm
